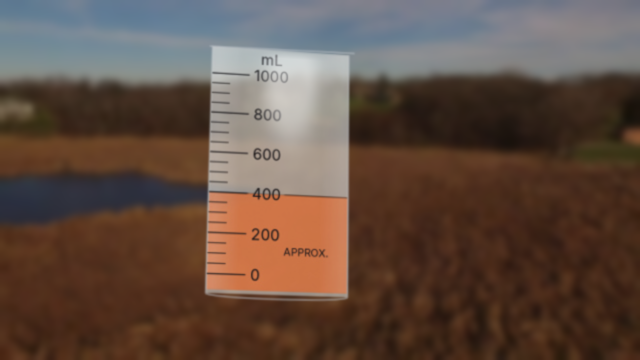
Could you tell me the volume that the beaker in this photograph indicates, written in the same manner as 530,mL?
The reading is 400,mL
